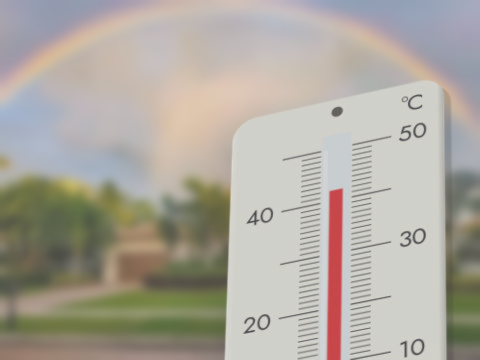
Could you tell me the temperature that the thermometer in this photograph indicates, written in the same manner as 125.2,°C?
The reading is 42,°C
